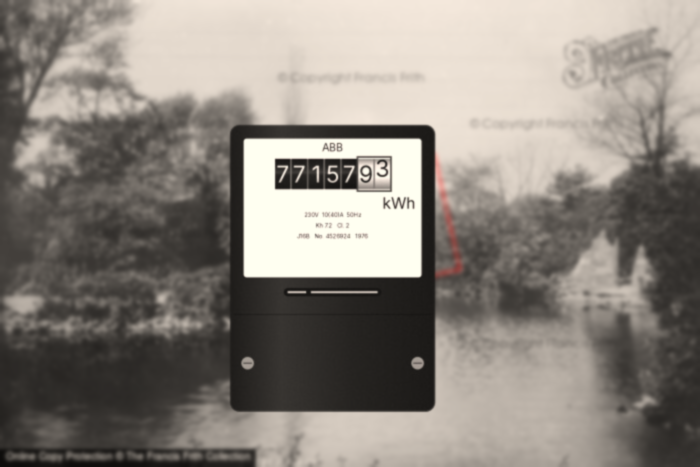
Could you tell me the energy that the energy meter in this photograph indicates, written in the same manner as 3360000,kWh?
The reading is 77157.93,kWh
